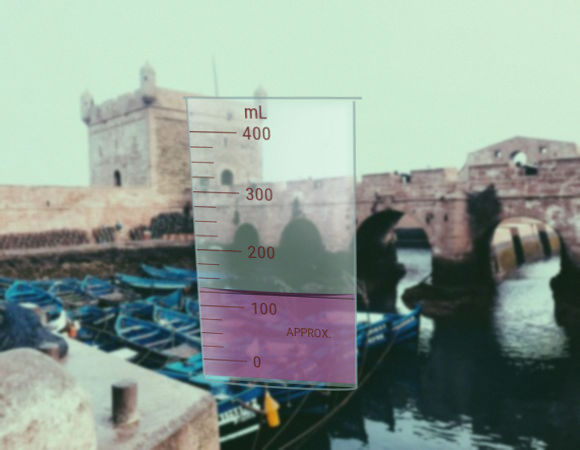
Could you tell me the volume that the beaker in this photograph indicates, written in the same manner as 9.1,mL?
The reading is 125,mL
